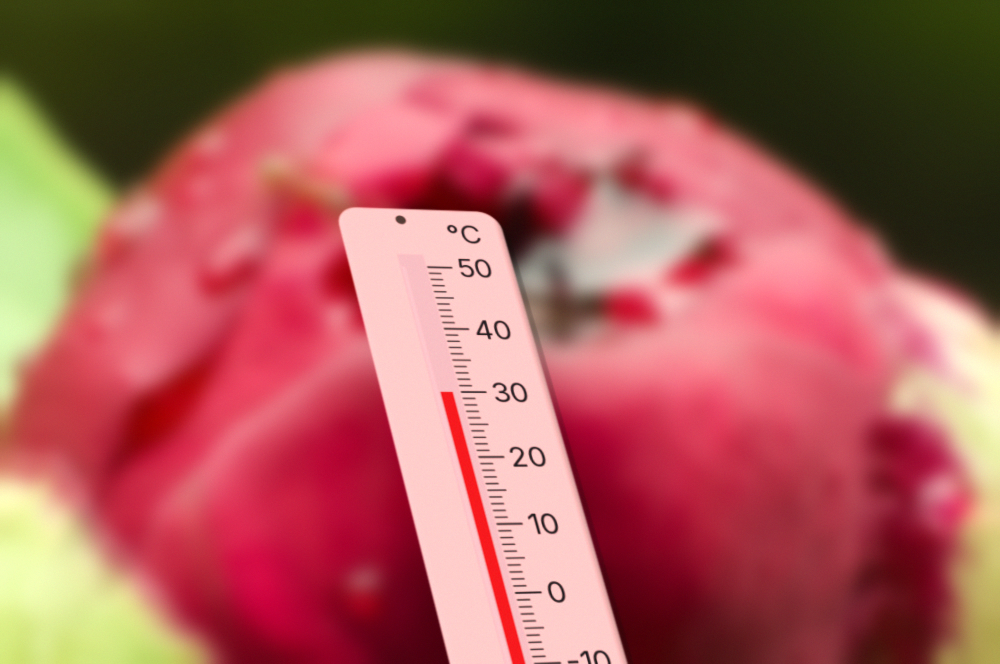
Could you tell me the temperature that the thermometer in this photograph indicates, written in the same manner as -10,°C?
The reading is 30,°C
